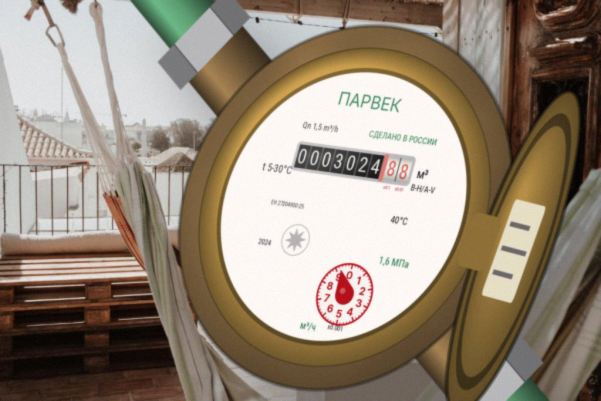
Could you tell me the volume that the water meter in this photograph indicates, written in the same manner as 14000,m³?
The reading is 3024.879,m³
